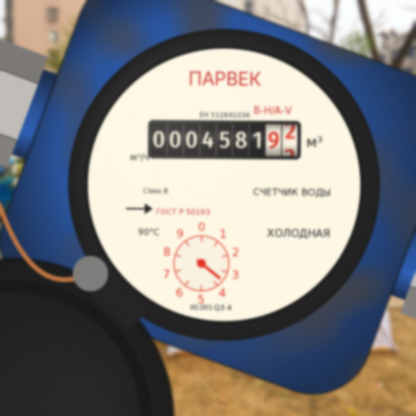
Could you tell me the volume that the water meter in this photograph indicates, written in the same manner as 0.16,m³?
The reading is 4581.923,m³
